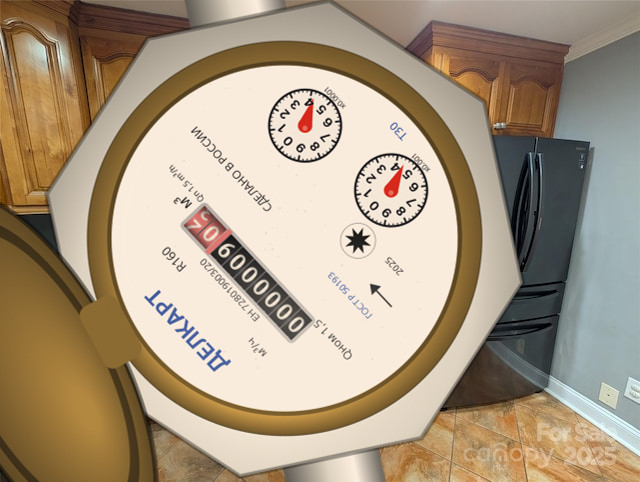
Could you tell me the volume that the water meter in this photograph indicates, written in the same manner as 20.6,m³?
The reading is 9.0244,m³
